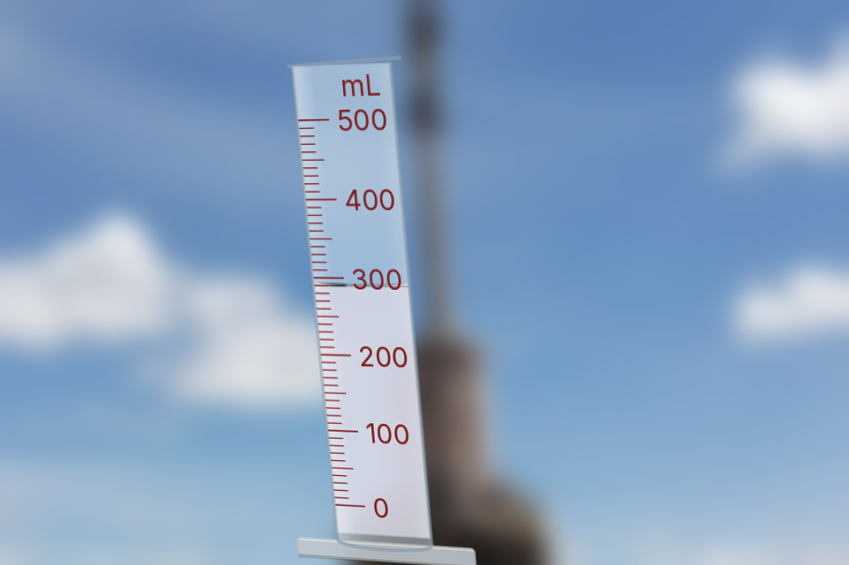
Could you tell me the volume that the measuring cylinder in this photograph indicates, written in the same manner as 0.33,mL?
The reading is 290,mL
